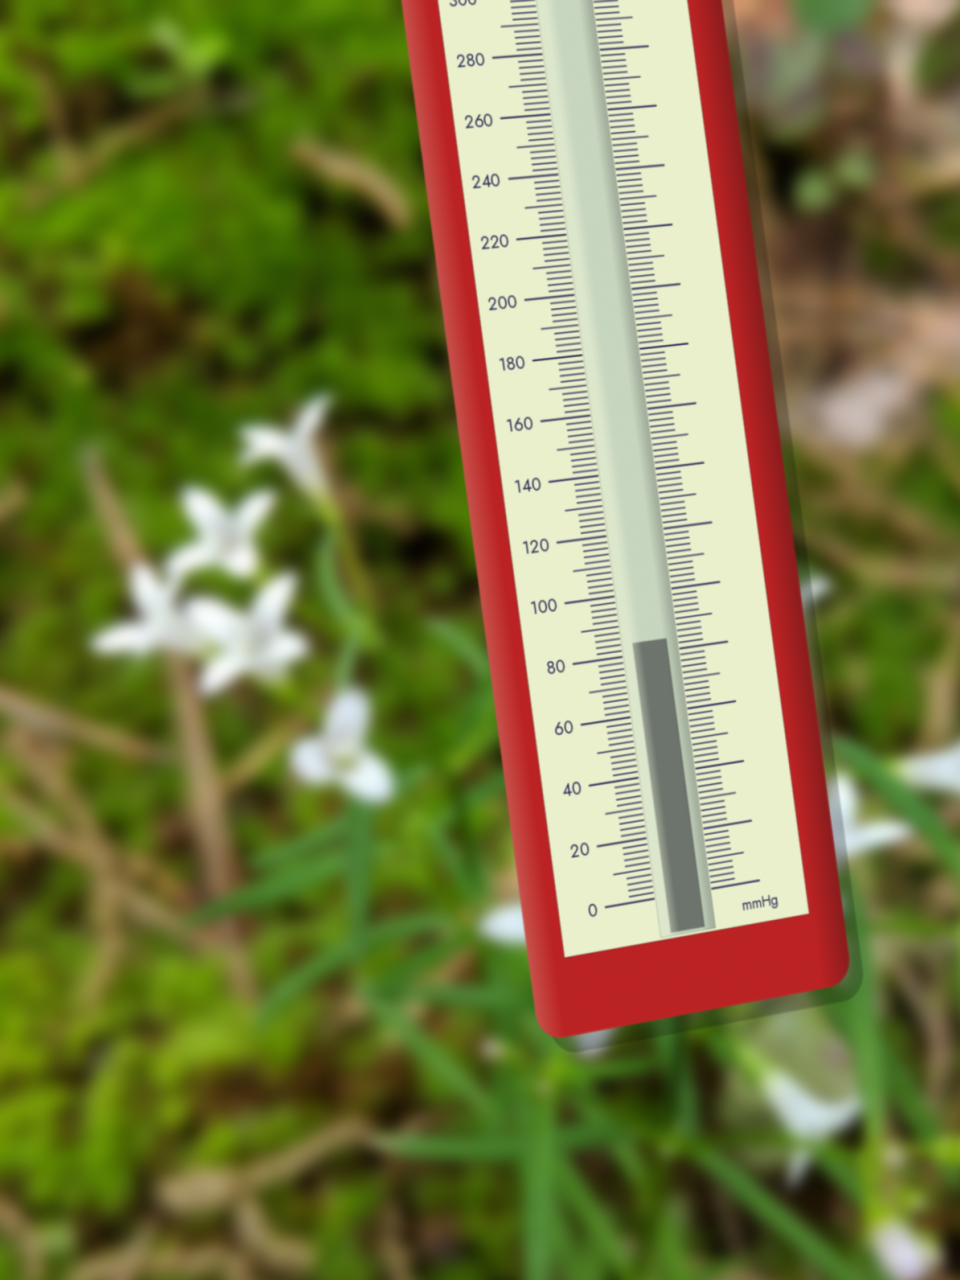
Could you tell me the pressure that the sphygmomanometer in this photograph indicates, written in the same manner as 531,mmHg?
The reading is 84,mmHg
